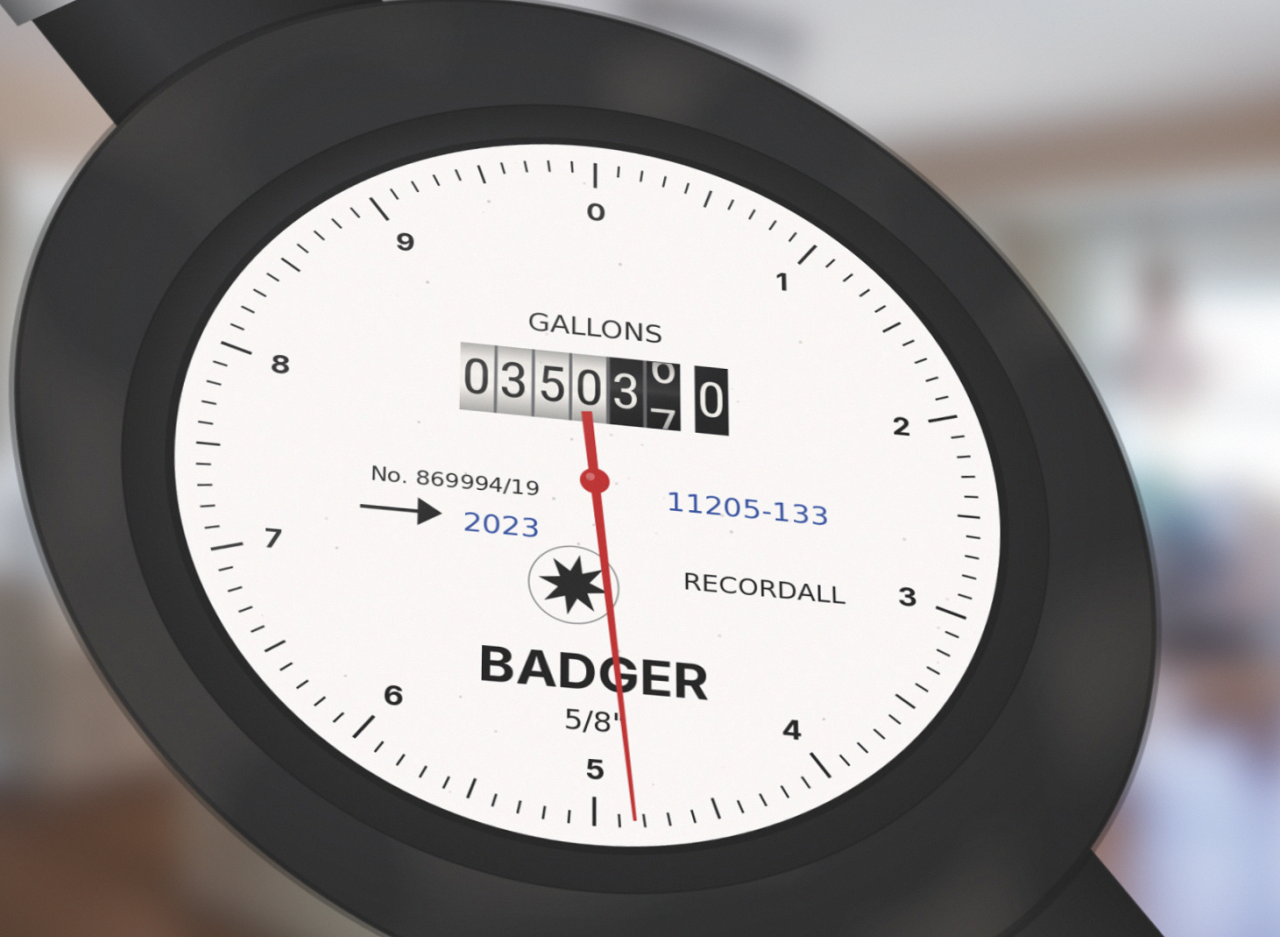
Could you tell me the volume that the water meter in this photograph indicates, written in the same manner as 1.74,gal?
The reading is 350364.8,gal
